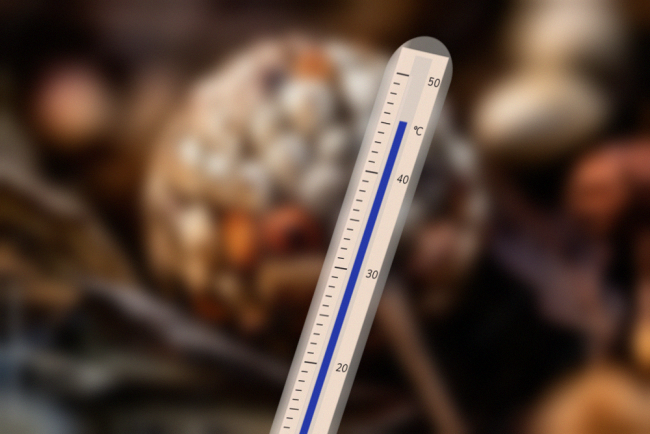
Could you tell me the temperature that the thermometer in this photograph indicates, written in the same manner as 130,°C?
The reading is 45.5,°C
